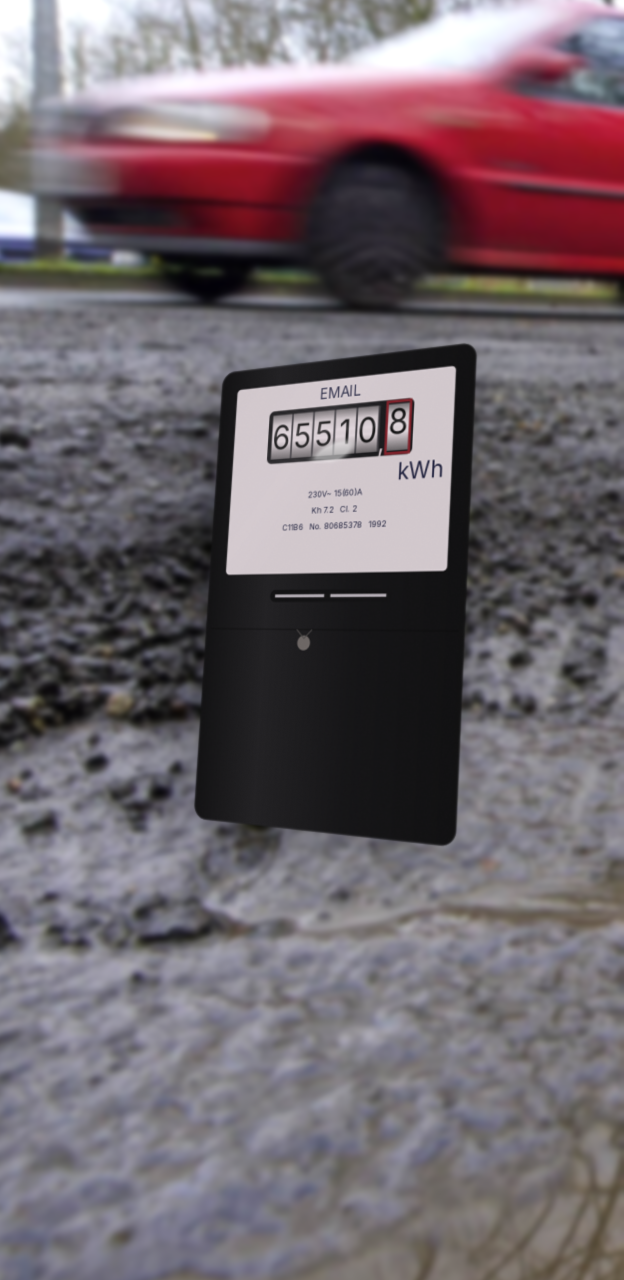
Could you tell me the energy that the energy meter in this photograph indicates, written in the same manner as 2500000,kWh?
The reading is 65510.8,kWh
